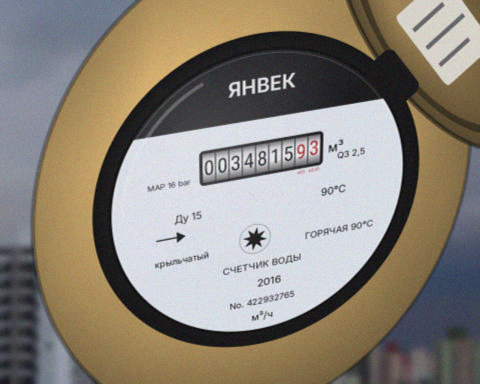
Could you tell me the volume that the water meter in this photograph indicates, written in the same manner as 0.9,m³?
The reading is 34815.93,m³
